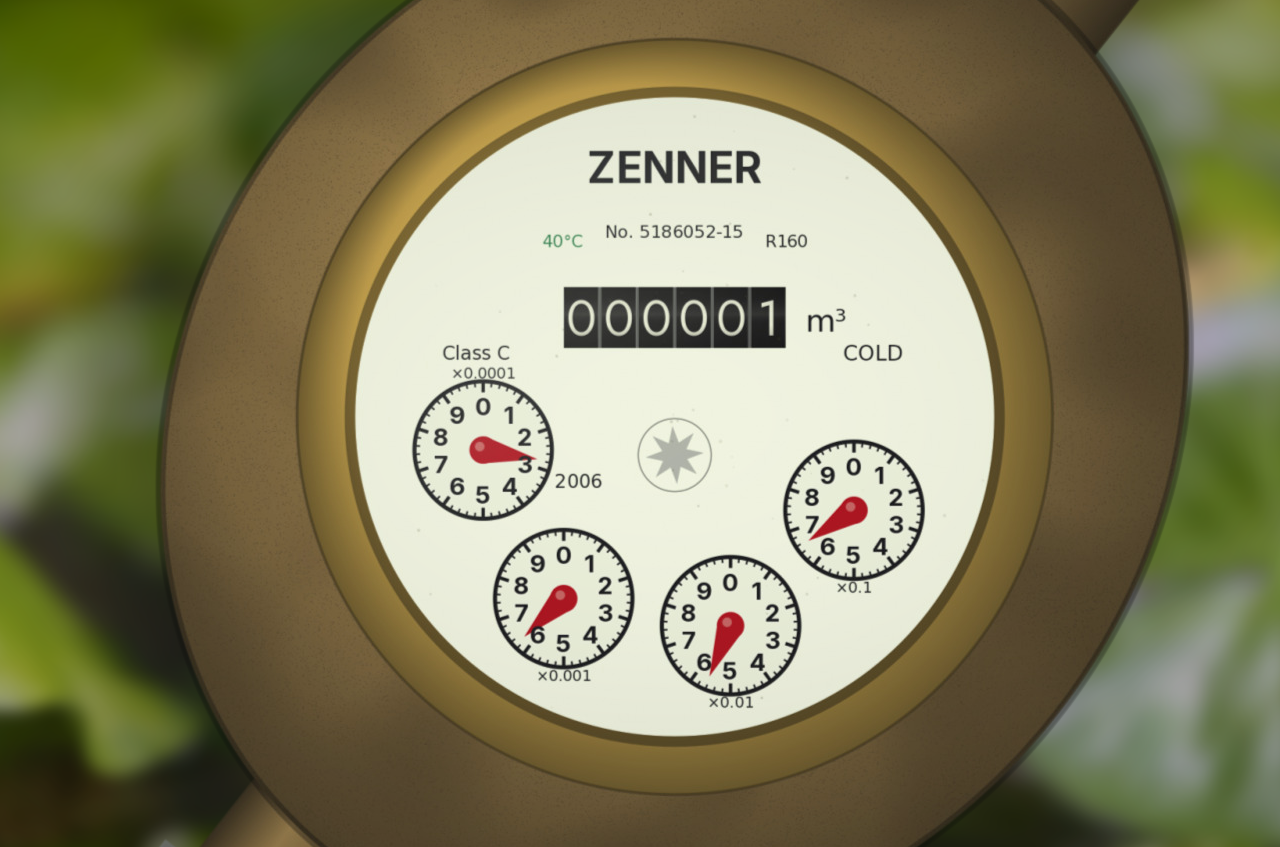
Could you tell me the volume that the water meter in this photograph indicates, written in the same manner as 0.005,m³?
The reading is 1.6562,m³
